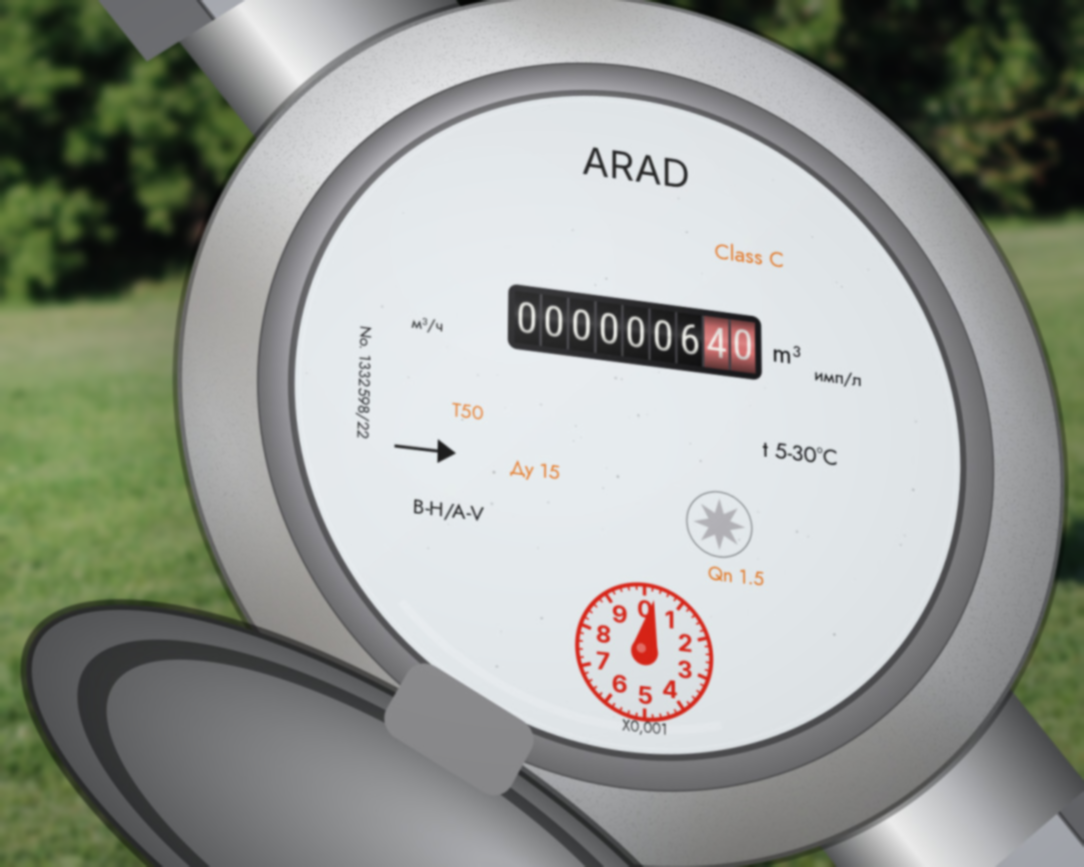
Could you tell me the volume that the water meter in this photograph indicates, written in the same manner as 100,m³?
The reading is 6.400,m³
